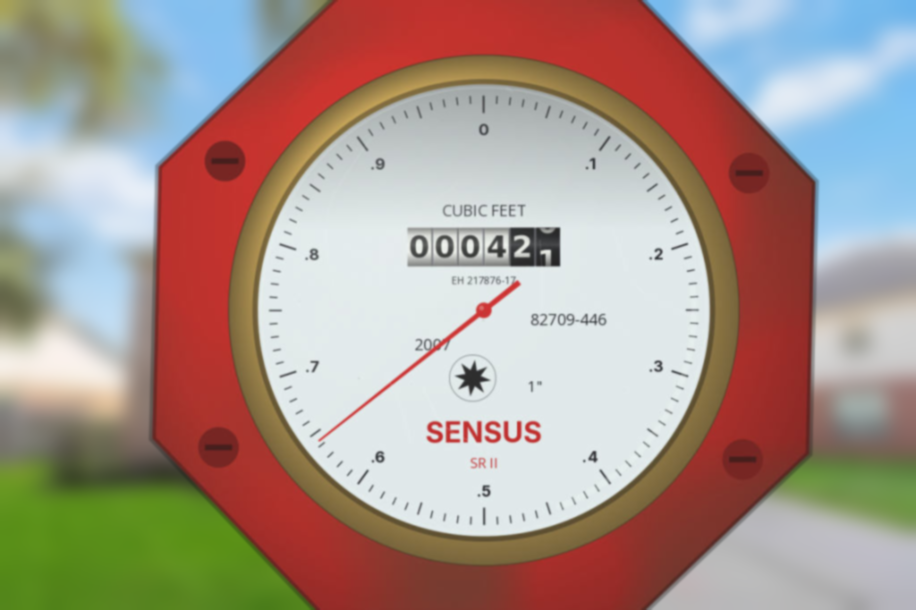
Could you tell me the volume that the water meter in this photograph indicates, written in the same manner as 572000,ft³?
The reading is 420.64,ft³
